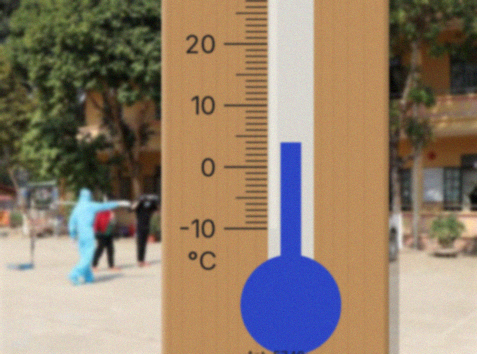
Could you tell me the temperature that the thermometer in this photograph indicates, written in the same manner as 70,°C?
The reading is 4,°C
